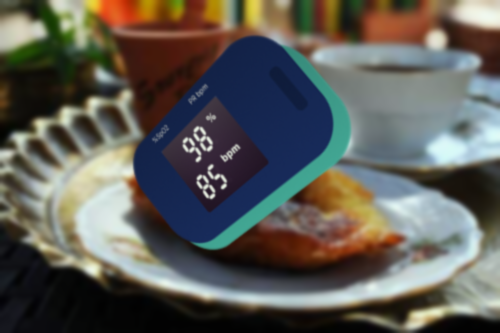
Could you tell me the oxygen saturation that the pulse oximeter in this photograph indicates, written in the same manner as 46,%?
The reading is 98,%
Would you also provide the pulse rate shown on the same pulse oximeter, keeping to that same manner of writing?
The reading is 85,bpm
